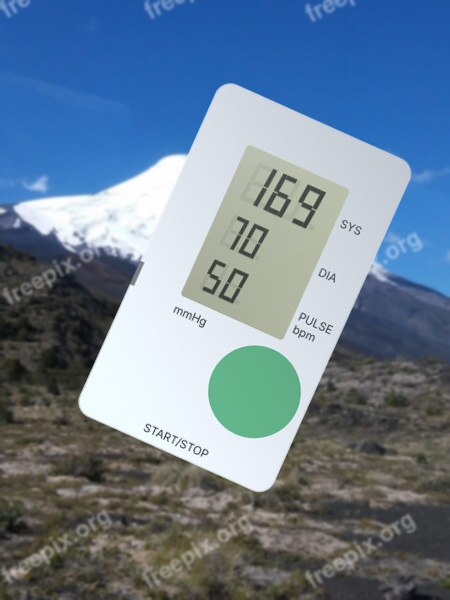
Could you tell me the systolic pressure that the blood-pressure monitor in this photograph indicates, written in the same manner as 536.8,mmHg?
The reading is 169,mmHg
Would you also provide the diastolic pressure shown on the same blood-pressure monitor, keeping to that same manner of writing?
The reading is 70,mmHg
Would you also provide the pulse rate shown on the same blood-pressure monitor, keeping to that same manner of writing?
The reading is 50,bpm
